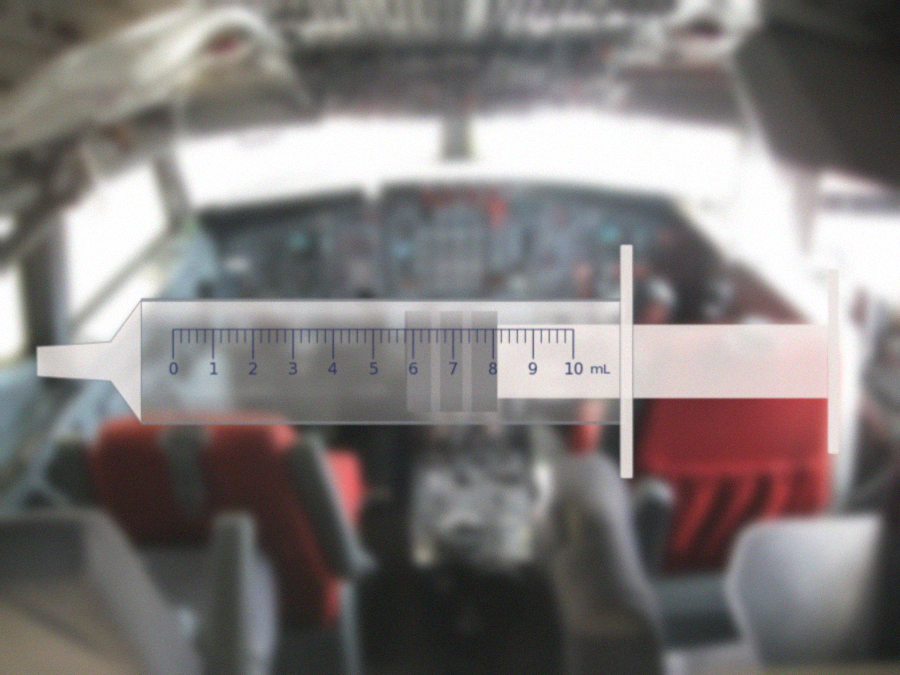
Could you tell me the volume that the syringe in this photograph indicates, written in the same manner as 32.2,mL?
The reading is 5.8,mL
